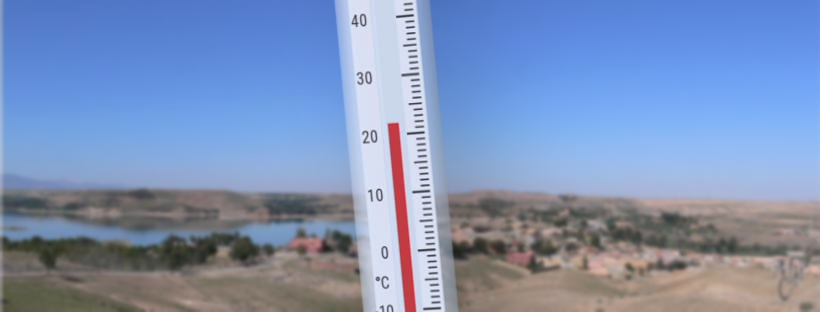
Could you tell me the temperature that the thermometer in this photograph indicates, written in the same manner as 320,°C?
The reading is 22,°C
